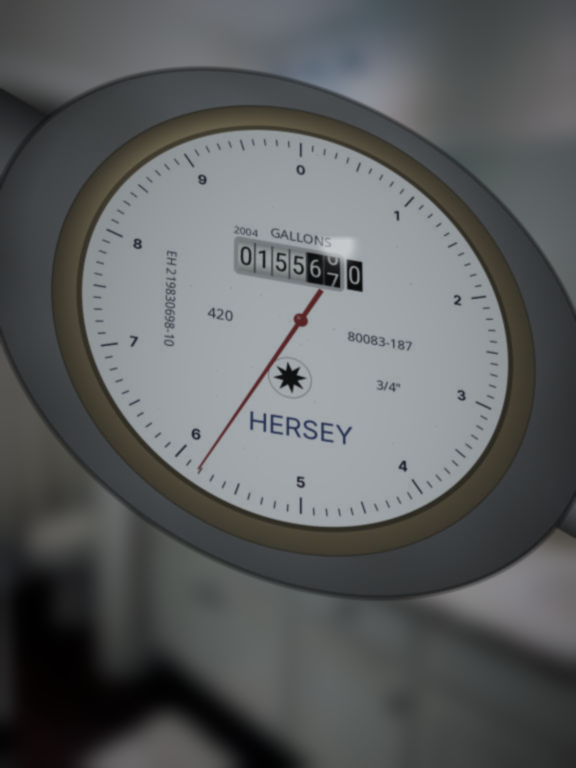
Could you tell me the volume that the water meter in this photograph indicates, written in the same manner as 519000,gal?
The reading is 155665.8,gal
